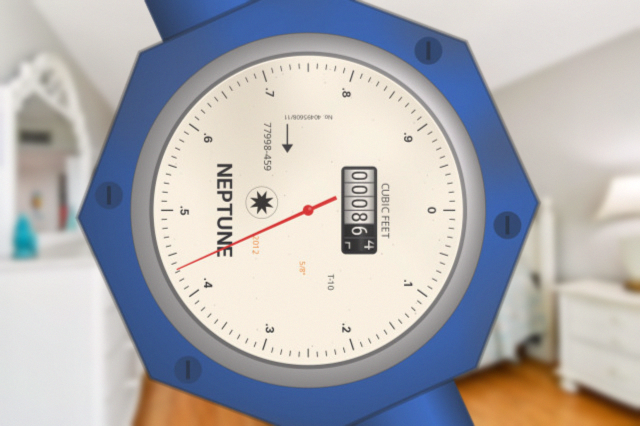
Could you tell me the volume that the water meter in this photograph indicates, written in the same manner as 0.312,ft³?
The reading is 864.43,ft³
